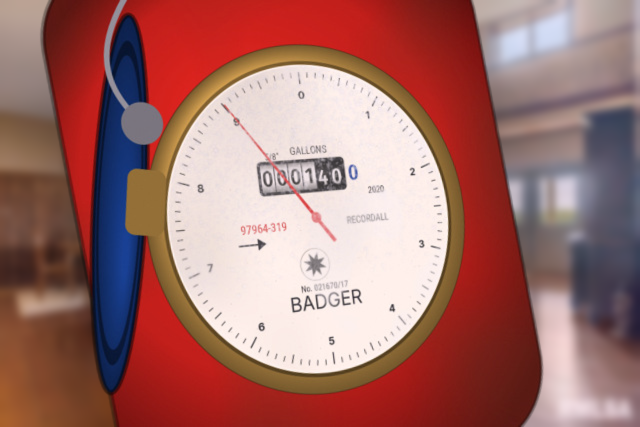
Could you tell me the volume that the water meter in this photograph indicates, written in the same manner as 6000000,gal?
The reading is 1399.0,gal
